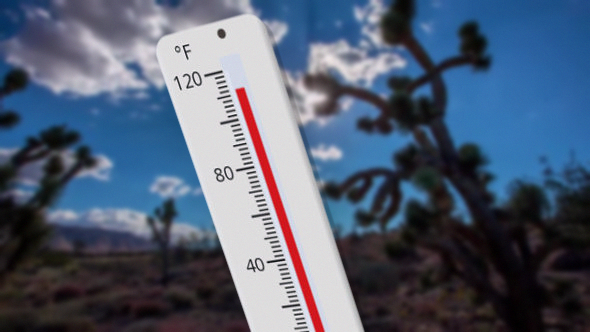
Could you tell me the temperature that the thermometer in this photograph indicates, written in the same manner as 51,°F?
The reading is 112,°F
